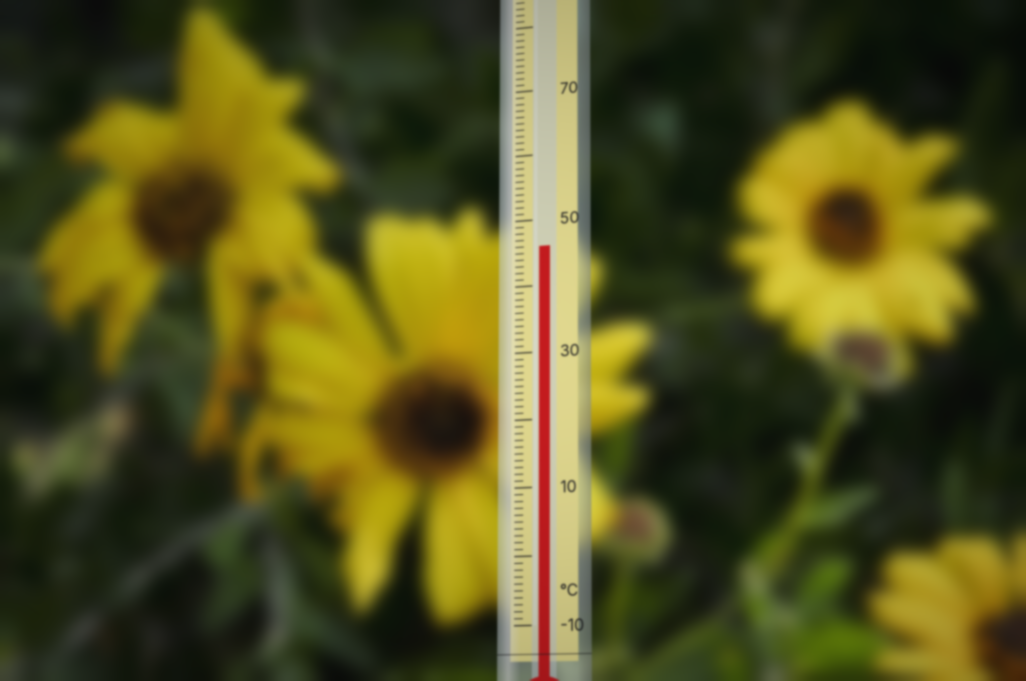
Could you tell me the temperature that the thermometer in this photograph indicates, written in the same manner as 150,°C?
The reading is 46,°C
